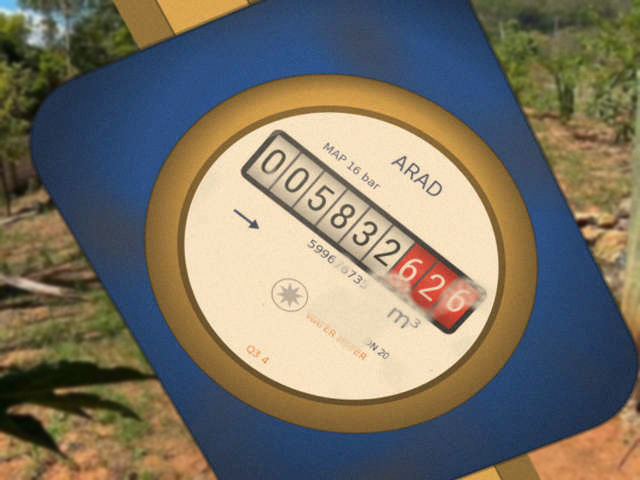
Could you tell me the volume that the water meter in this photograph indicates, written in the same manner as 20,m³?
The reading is 5832.626,m³
